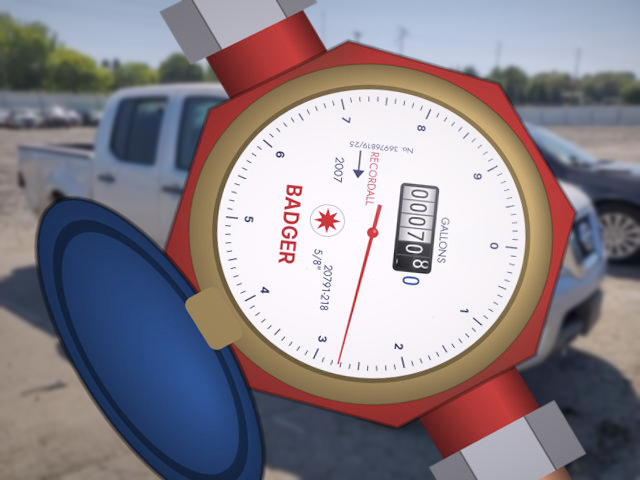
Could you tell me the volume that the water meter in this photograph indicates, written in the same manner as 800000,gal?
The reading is 7082.7,gal
